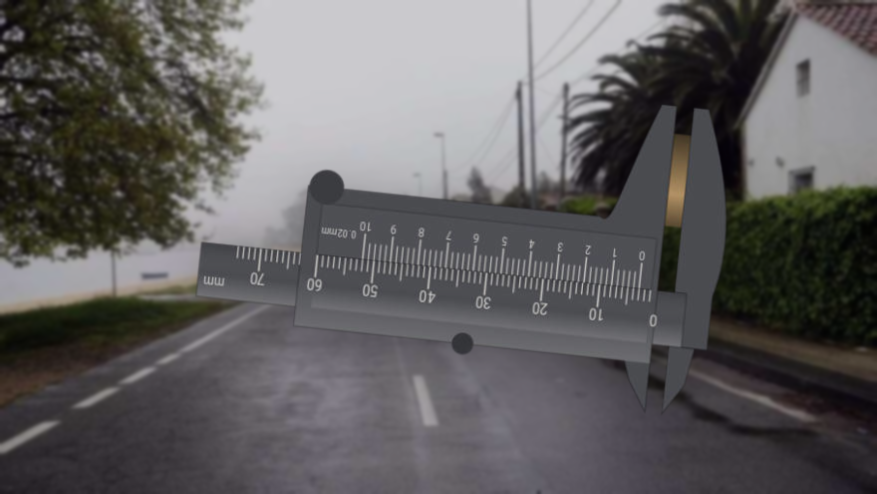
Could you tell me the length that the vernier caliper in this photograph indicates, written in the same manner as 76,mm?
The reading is 3.0,mm
